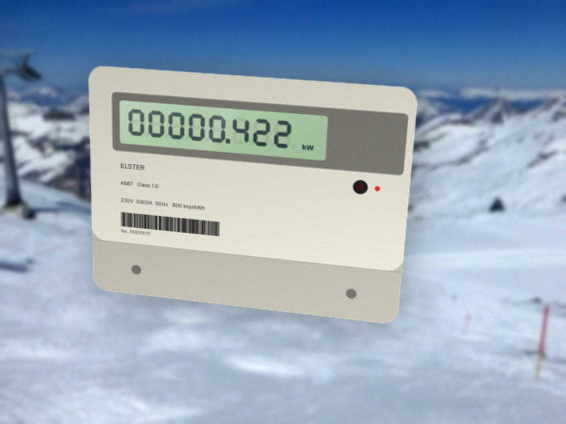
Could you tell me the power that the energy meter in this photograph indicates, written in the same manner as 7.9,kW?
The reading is 0.422,kW
